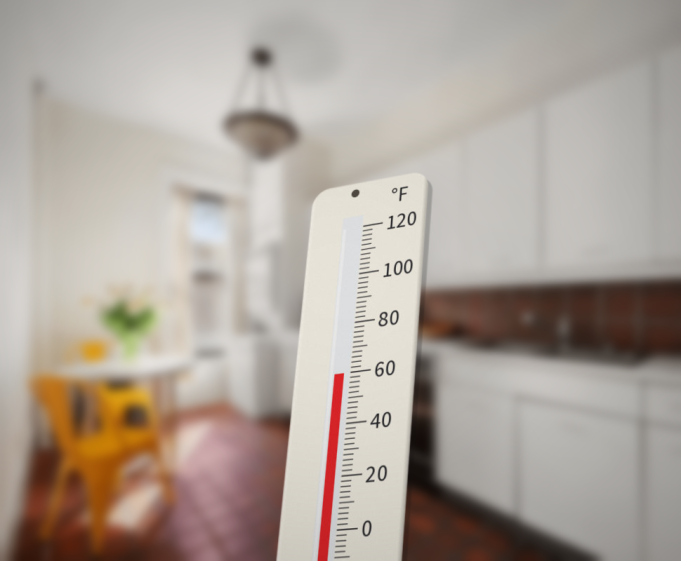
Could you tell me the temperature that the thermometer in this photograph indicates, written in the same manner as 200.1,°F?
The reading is 60,°F
